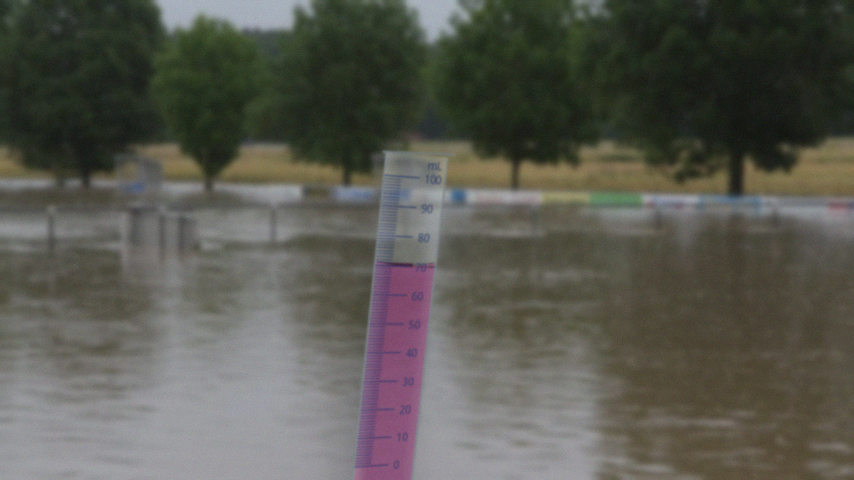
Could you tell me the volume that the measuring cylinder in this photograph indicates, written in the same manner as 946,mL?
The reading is 70,mL
